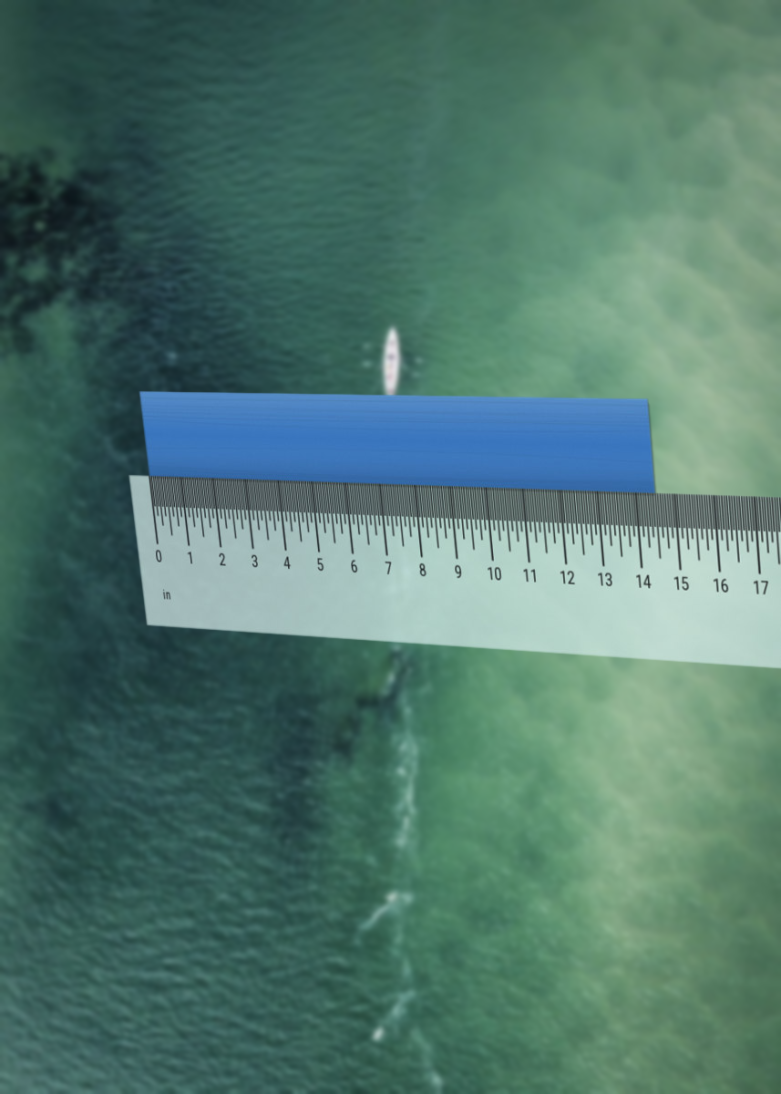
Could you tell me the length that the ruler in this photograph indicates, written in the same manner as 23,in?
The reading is 14.5,in
